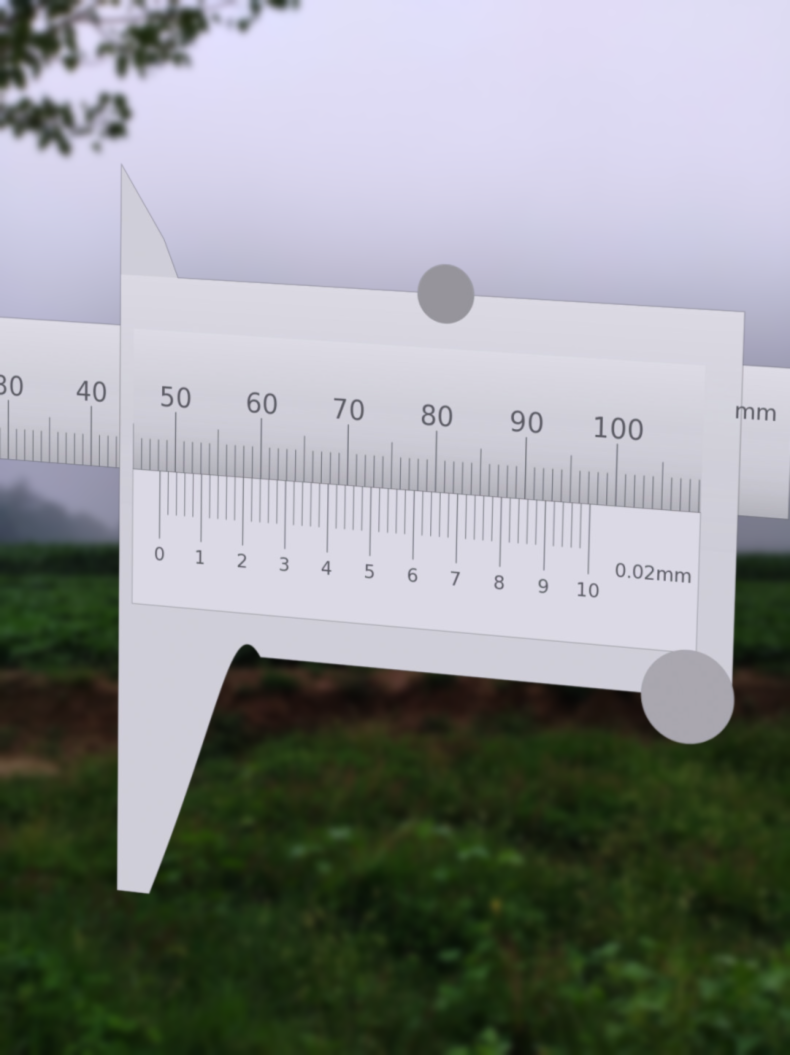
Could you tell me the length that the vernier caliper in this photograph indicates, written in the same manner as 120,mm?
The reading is 48.2,mm
